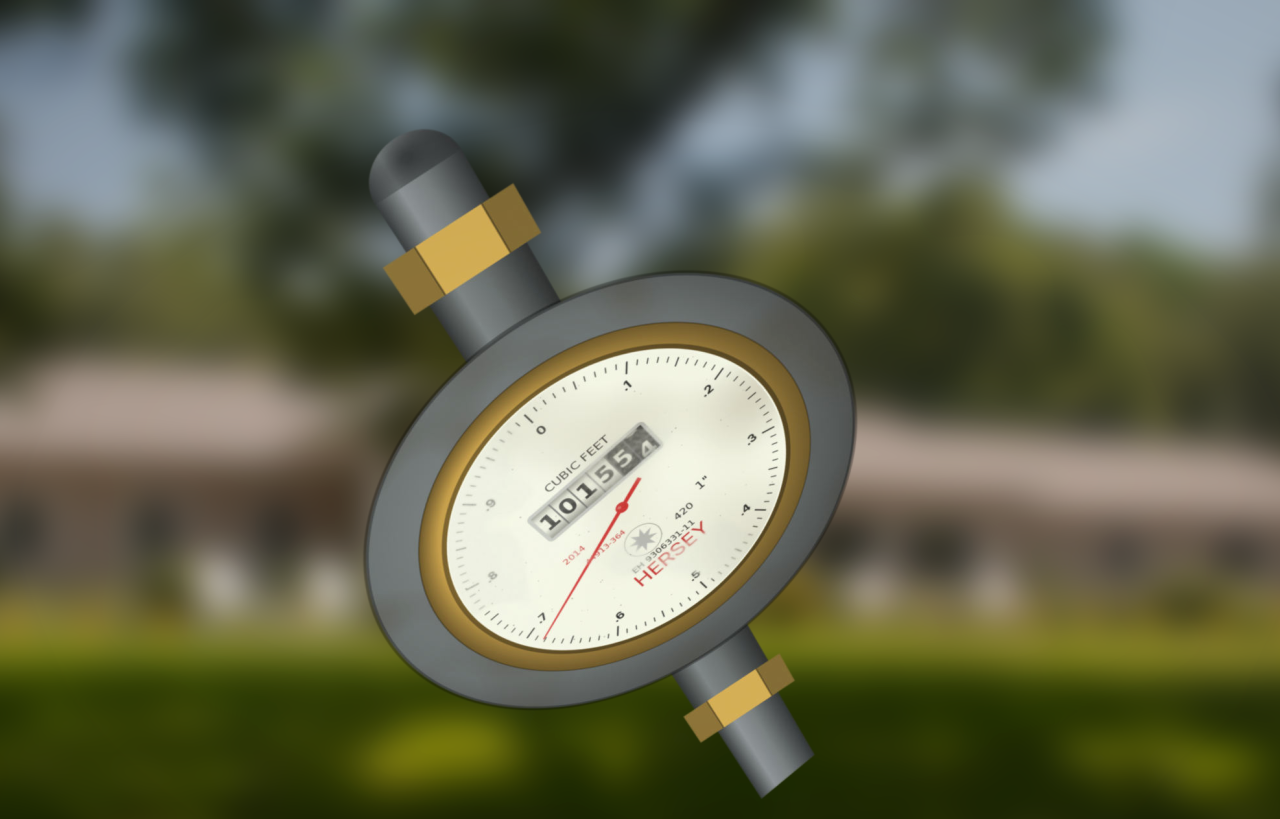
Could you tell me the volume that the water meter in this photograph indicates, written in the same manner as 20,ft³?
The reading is 101553.68,ft³
